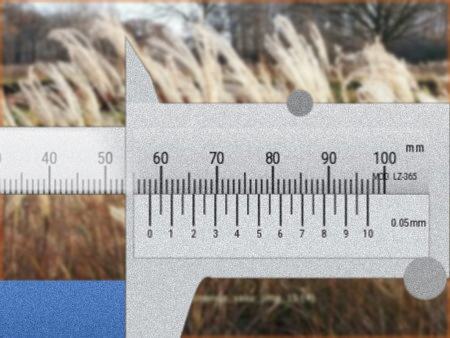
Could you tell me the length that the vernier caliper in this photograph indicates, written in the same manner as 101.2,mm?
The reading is 58.0,mm
